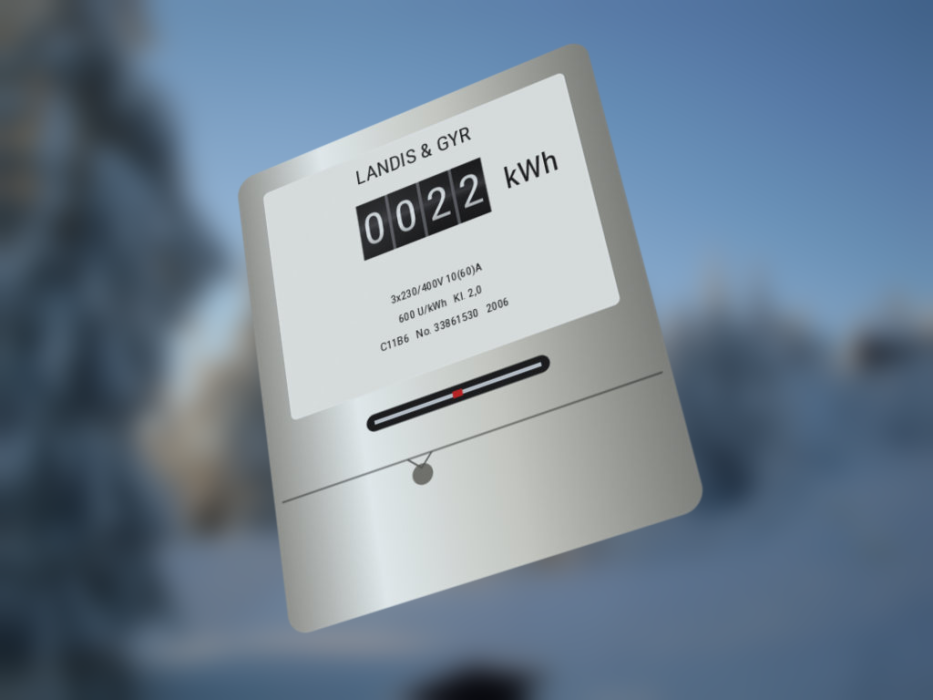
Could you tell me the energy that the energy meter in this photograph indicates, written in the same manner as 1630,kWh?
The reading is 22,kWh
